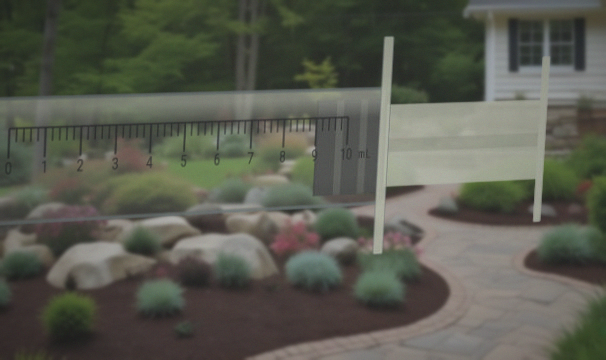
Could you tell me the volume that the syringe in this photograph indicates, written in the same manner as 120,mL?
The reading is 9,mL
